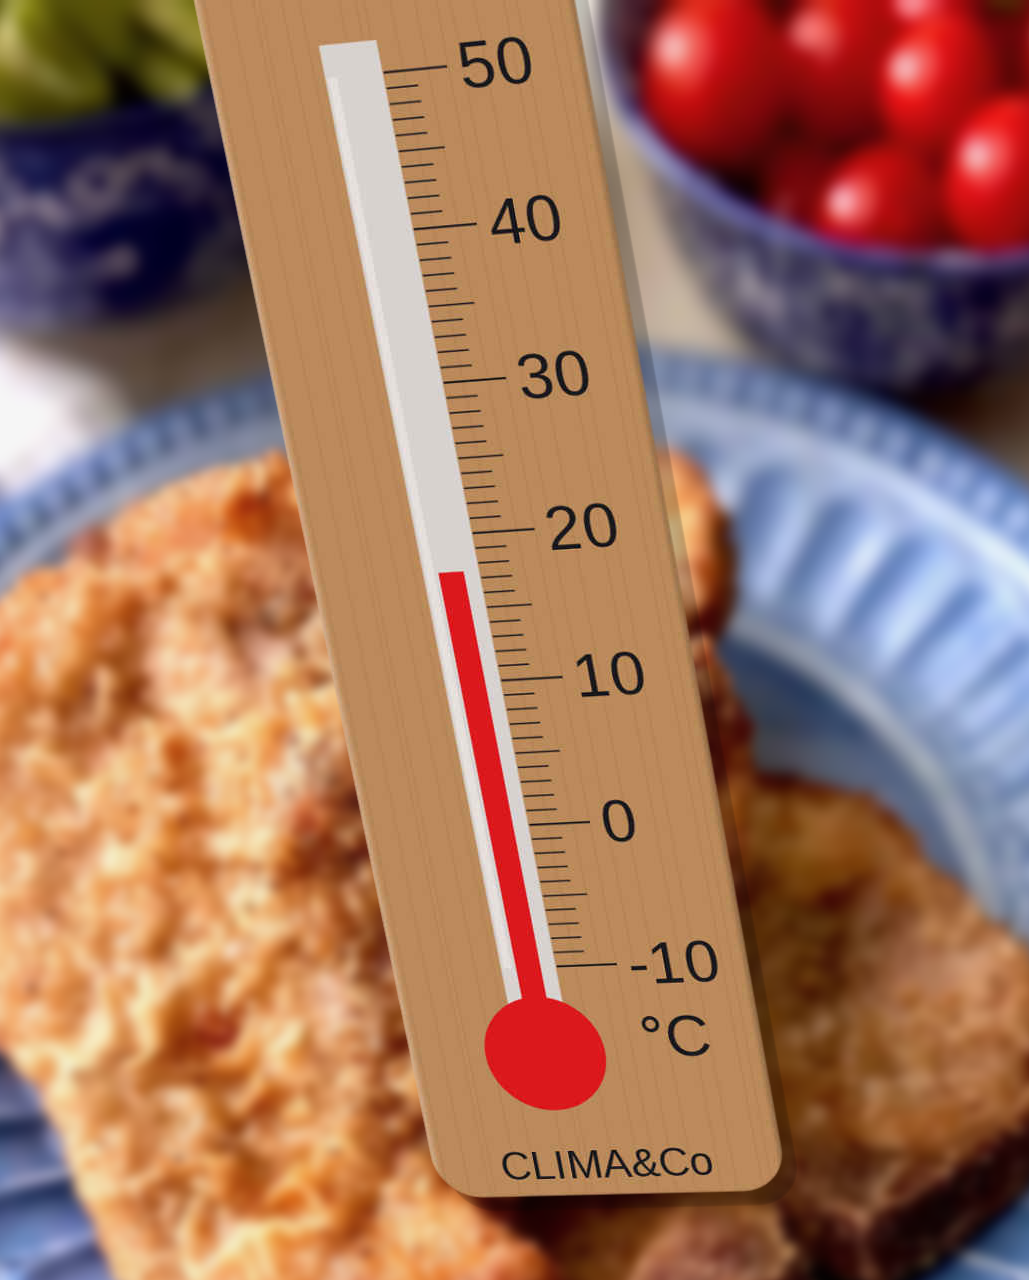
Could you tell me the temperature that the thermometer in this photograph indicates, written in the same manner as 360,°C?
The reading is 17.5,°C
